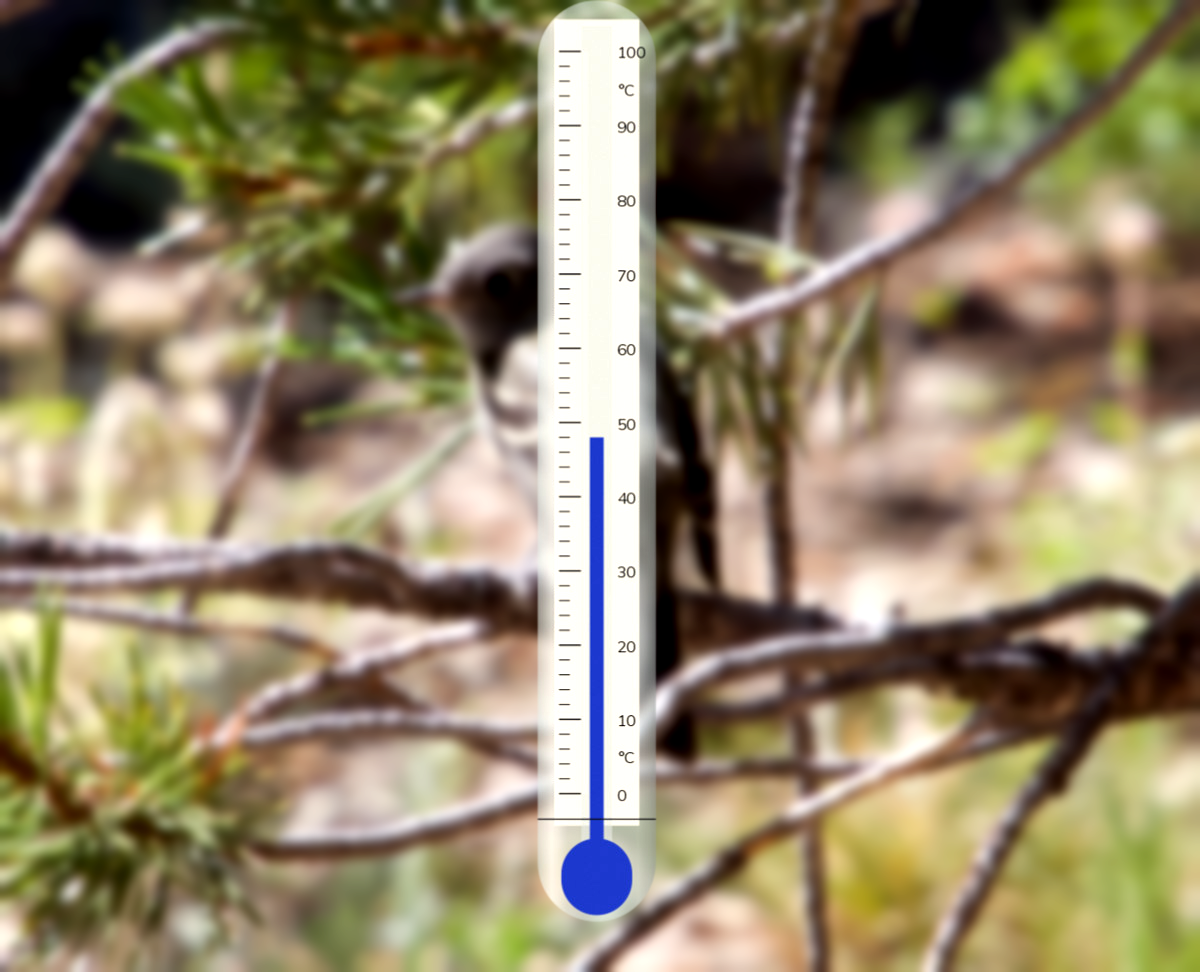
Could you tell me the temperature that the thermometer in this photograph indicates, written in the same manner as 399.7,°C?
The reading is 48,°C
